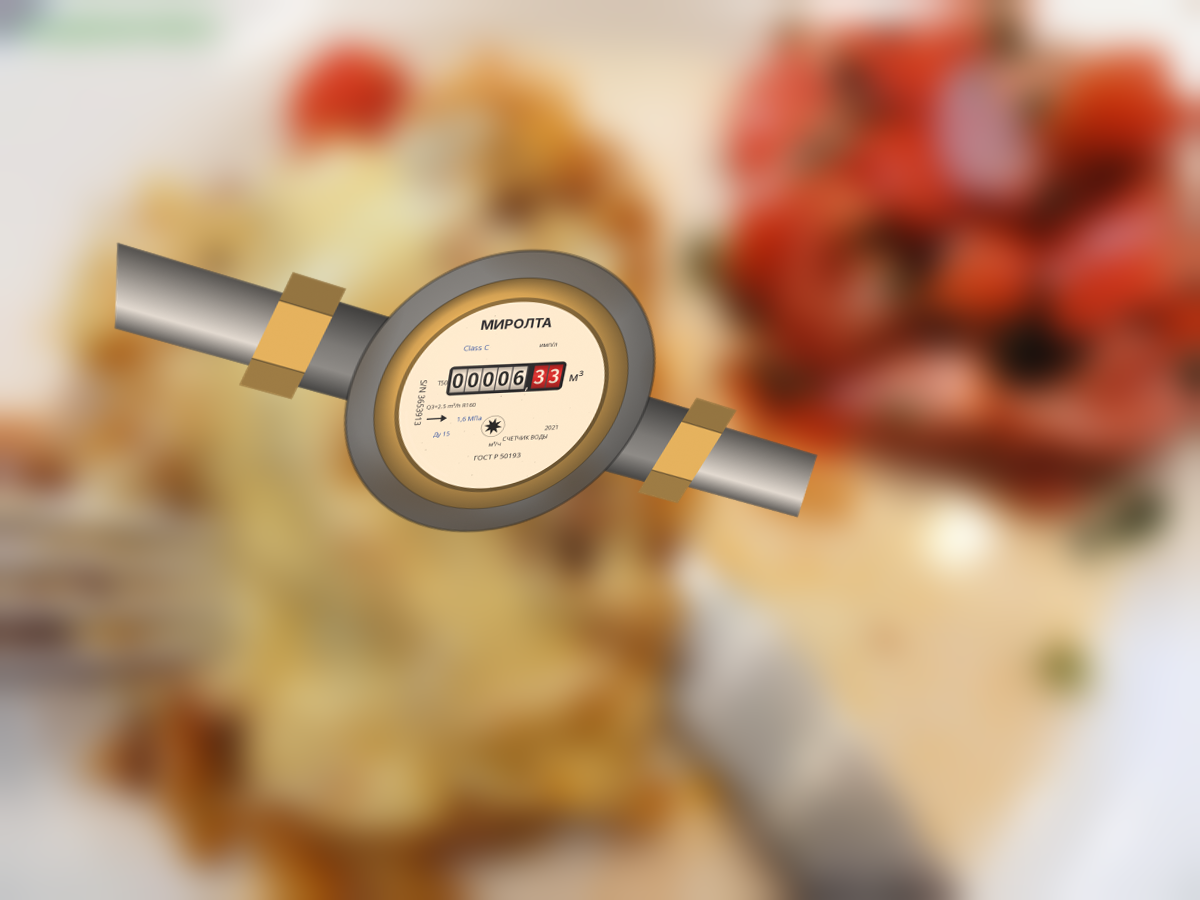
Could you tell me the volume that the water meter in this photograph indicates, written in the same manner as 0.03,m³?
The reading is 6.33,m³
